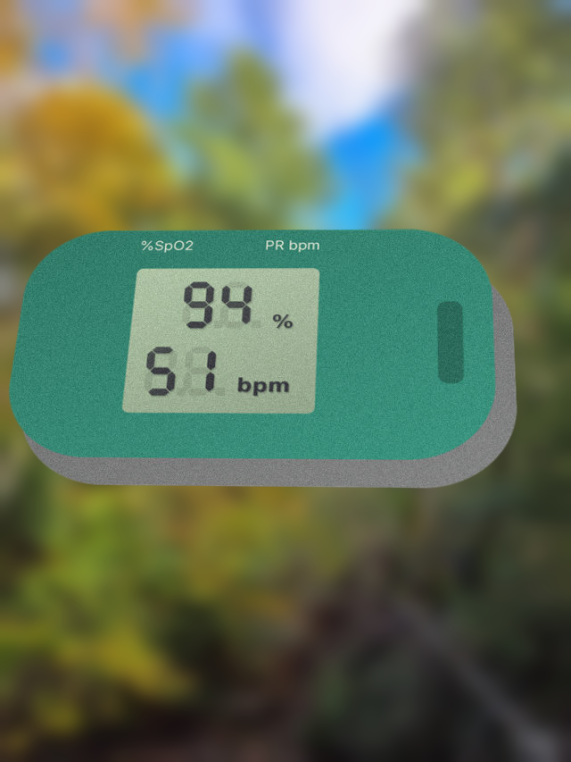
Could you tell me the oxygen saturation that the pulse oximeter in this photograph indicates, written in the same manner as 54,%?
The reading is 94,%
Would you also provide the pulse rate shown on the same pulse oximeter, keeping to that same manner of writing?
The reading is 51,bpm
